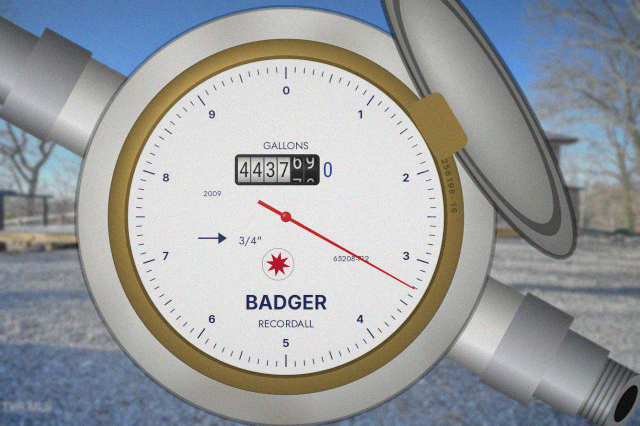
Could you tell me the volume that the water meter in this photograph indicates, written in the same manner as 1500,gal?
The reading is 4437693.3,gal
